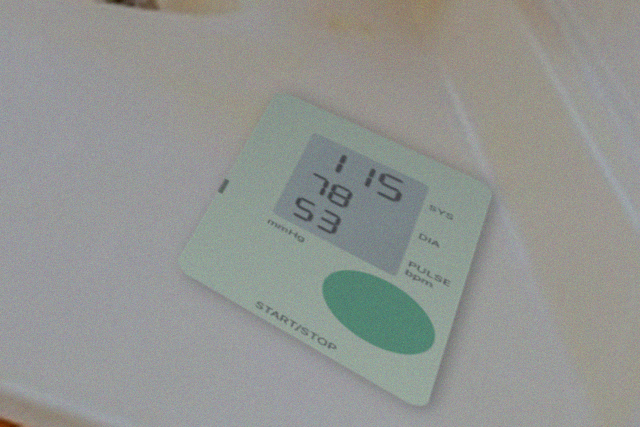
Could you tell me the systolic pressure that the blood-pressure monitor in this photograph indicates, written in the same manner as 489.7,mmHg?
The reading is 115,mmHg
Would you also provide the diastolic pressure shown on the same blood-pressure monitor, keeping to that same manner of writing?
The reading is 78,mmHg
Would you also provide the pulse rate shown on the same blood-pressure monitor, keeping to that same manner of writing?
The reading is 53,bpm
